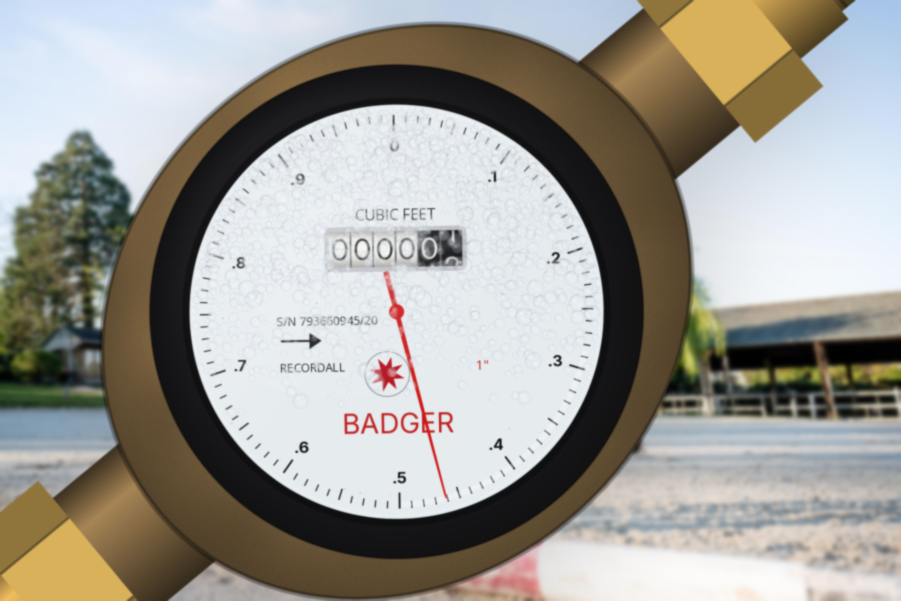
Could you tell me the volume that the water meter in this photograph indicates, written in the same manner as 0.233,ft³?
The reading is 1.46,ft³
